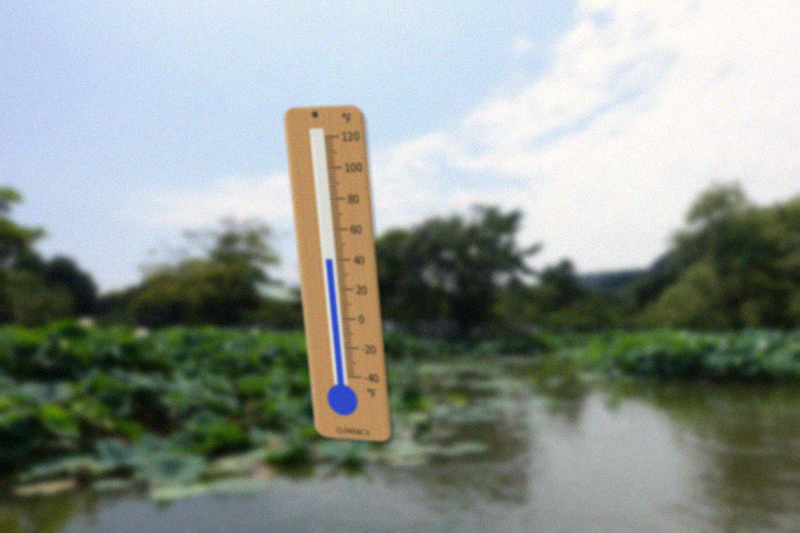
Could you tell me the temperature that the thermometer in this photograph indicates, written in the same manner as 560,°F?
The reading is 40,°F
